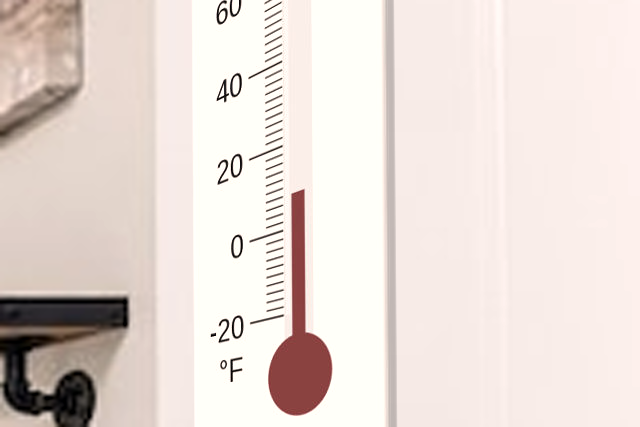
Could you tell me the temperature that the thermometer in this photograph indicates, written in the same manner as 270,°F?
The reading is 8,°F
